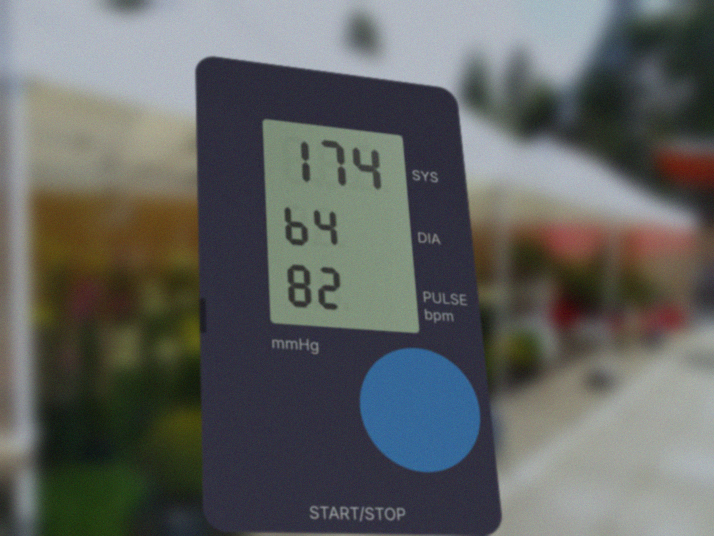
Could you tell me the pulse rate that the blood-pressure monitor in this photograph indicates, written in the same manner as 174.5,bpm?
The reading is 82,bpm
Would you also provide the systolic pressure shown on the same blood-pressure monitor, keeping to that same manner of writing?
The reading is 174,mmHg
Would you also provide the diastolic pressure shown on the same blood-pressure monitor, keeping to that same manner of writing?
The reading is 64,mmHg
